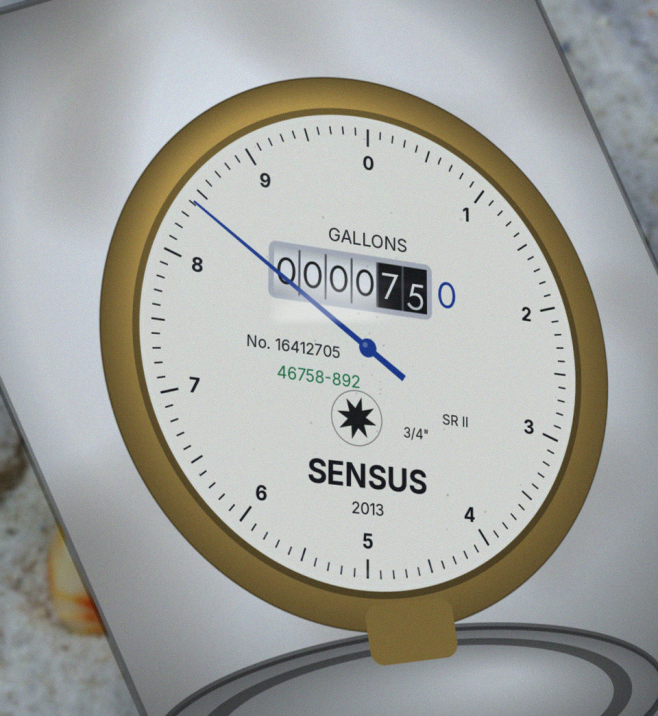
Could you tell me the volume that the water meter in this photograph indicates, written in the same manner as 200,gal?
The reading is 748.4,gal
